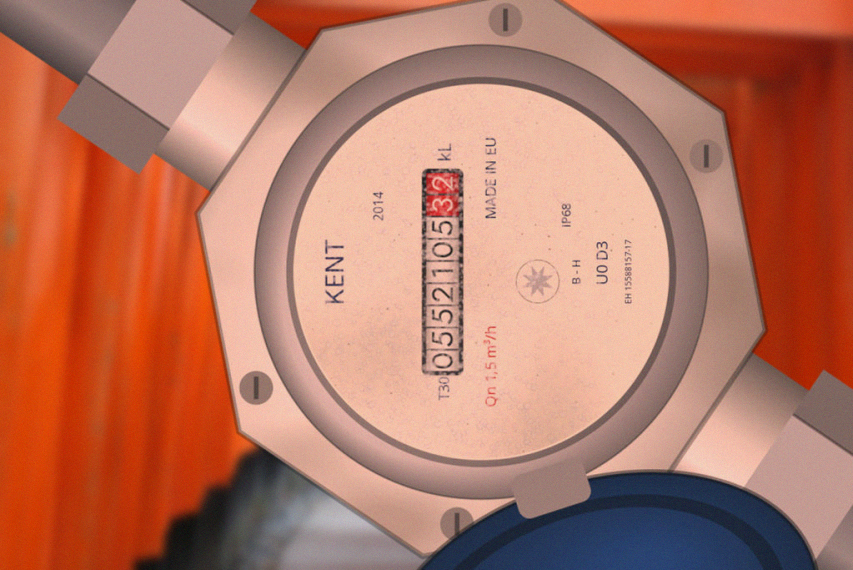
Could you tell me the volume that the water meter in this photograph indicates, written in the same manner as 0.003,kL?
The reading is 552105.32,kL
